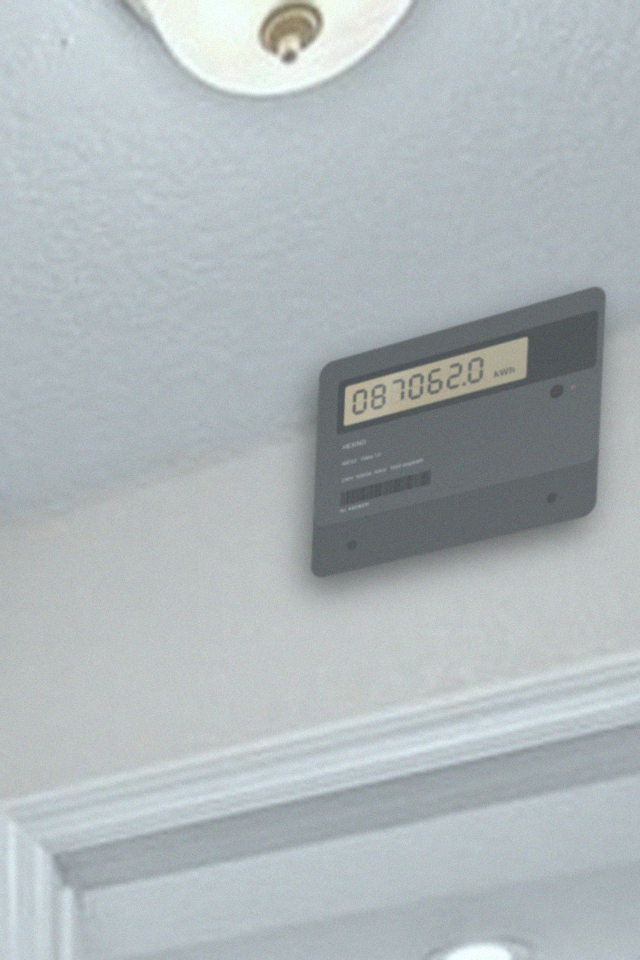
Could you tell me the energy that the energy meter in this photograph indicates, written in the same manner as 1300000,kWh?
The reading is 87062.0,kWh
